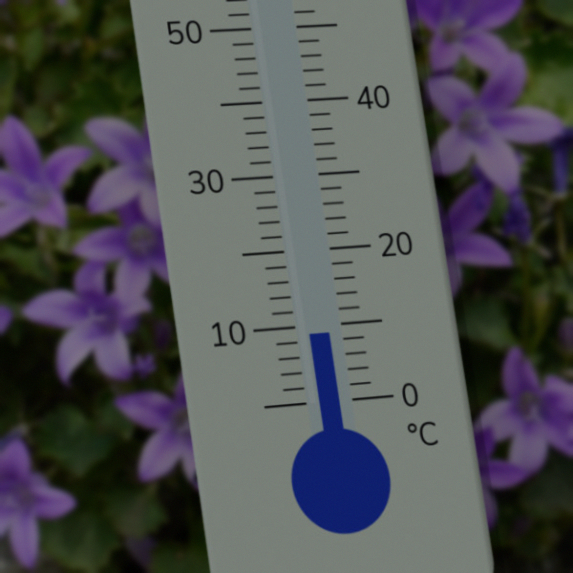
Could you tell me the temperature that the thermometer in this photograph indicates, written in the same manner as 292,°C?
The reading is 9,°C
